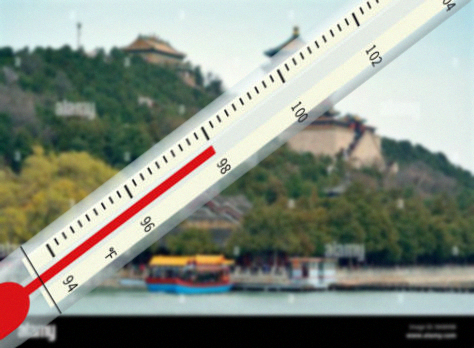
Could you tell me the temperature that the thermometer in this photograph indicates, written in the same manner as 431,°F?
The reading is 98,°F
